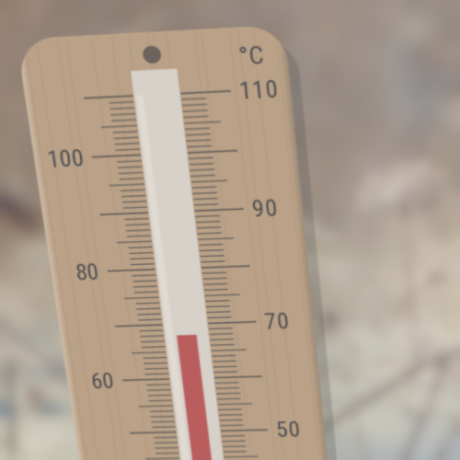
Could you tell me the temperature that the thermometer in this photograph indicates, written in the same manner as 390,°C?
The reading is 68,°C
